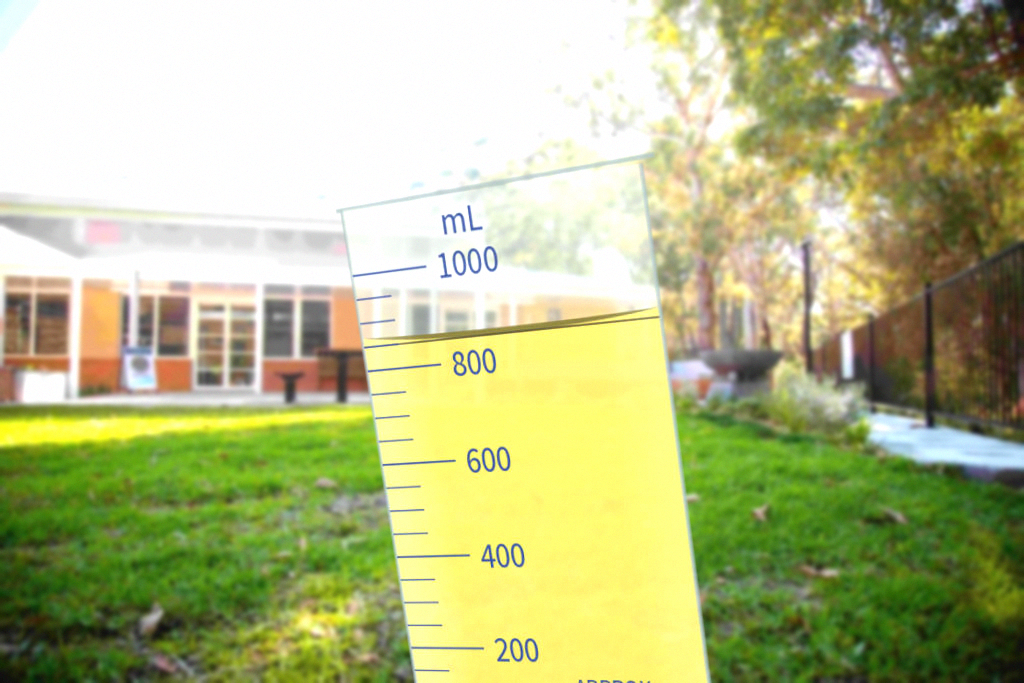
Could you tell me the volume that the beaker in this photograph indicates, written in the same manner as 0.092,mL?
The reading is 850,mL
